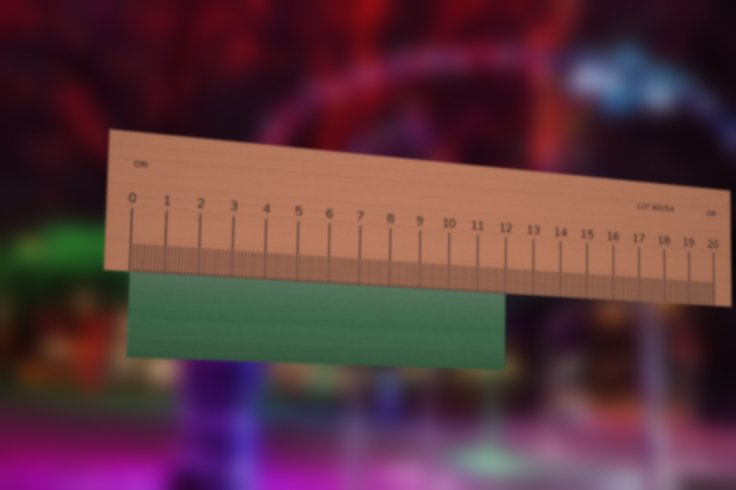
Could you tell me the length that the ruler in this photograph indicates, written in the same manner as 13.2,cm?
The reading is 12,cm
